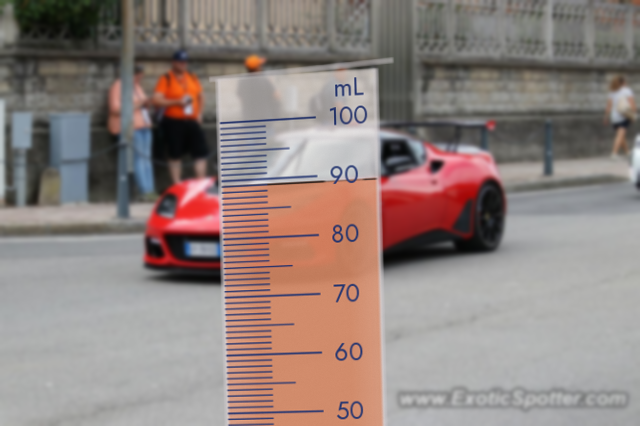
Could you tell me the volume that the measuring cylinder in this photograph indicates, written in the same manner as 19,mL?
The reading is 89,mL
